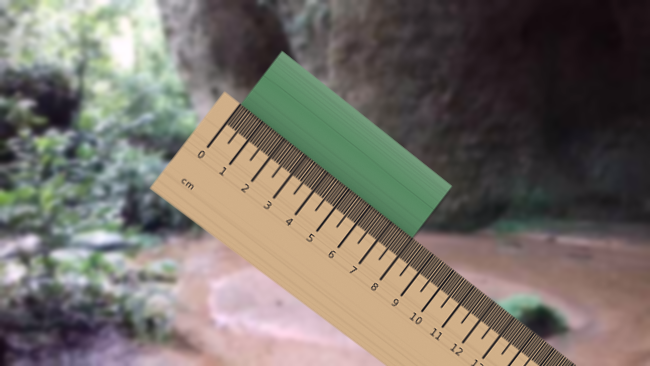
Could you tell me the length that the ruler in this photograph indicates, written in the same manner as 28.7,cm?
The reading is 8,cm
